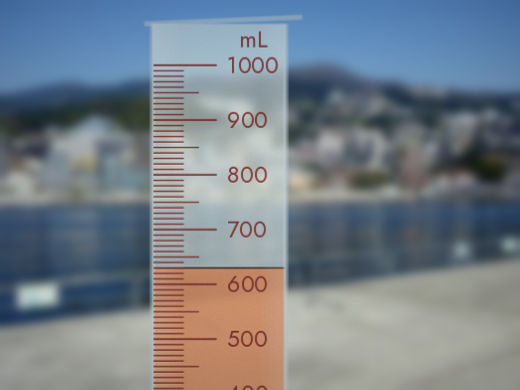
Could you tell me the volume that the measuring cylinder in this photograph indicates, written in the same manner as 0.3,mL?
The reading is 630,mL
